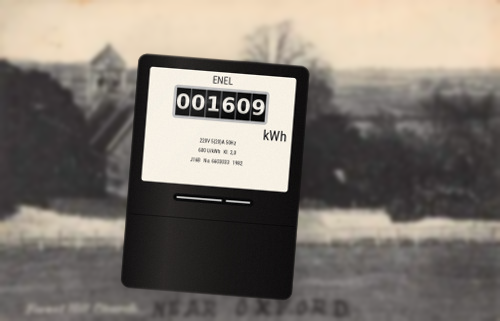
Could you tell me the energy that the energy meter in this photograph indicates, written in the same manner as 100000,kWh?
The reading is 1609,kWh
